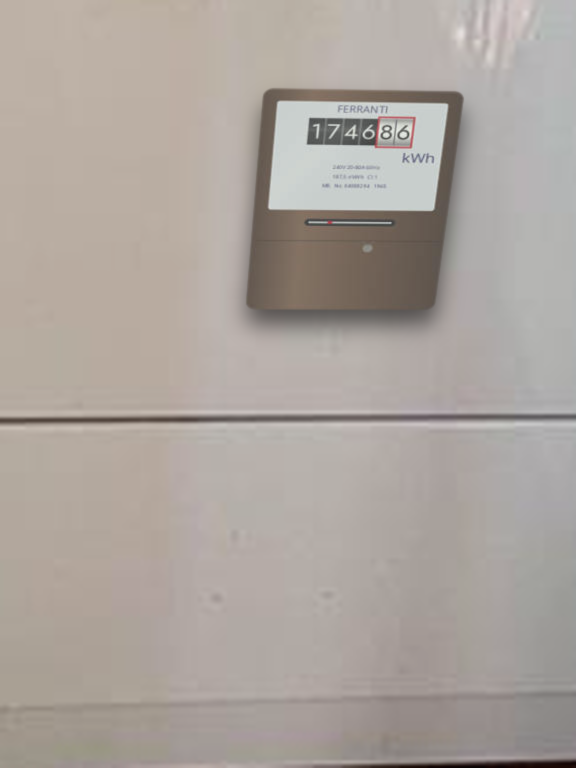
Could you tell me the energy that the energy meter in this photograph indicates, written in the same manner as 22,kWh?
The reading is 1746.86,kWh
